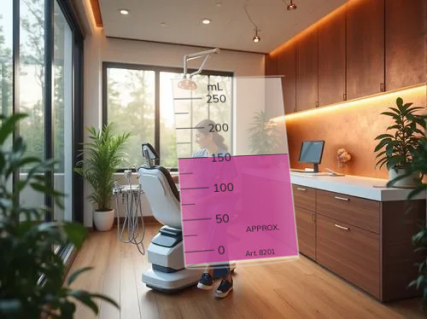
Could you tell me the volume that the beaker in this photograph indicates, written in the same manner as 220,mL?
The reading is 150,mL
